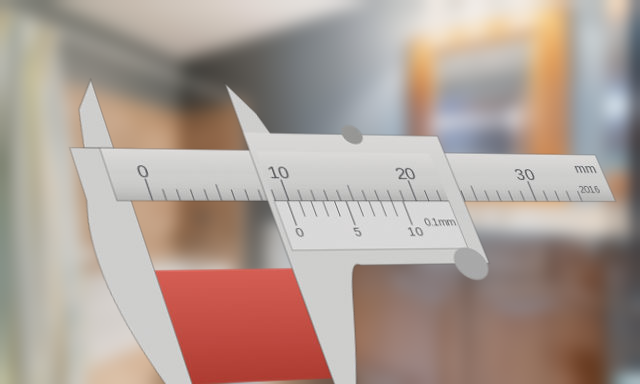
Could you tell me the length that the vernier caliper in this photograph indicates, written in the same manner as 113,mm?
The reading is 9.9,mm
